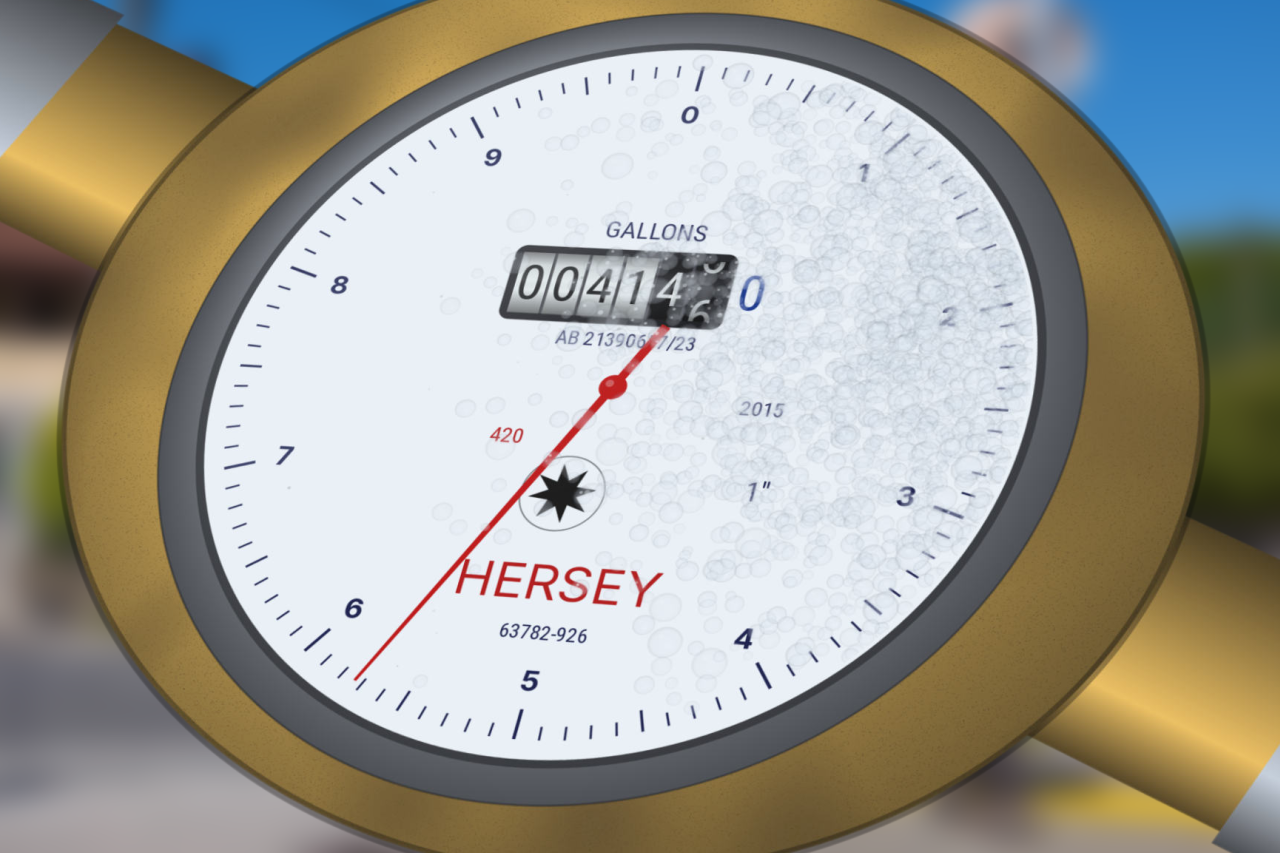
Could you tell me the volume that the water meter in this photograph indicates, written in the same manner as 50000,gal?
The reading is 41455.7,gal
